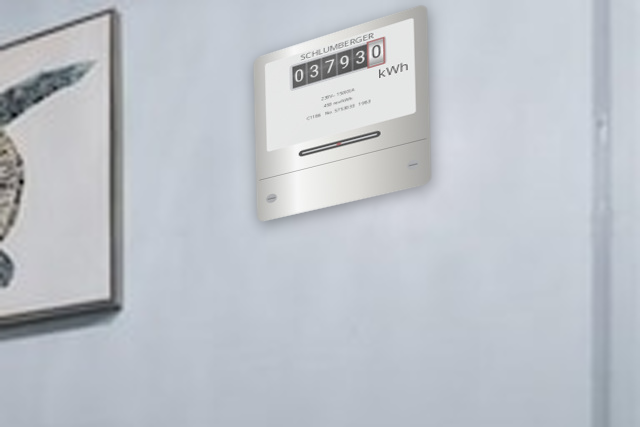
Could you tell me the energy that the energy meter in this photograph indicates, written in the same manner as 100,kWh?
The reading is 3793.0,kWh
